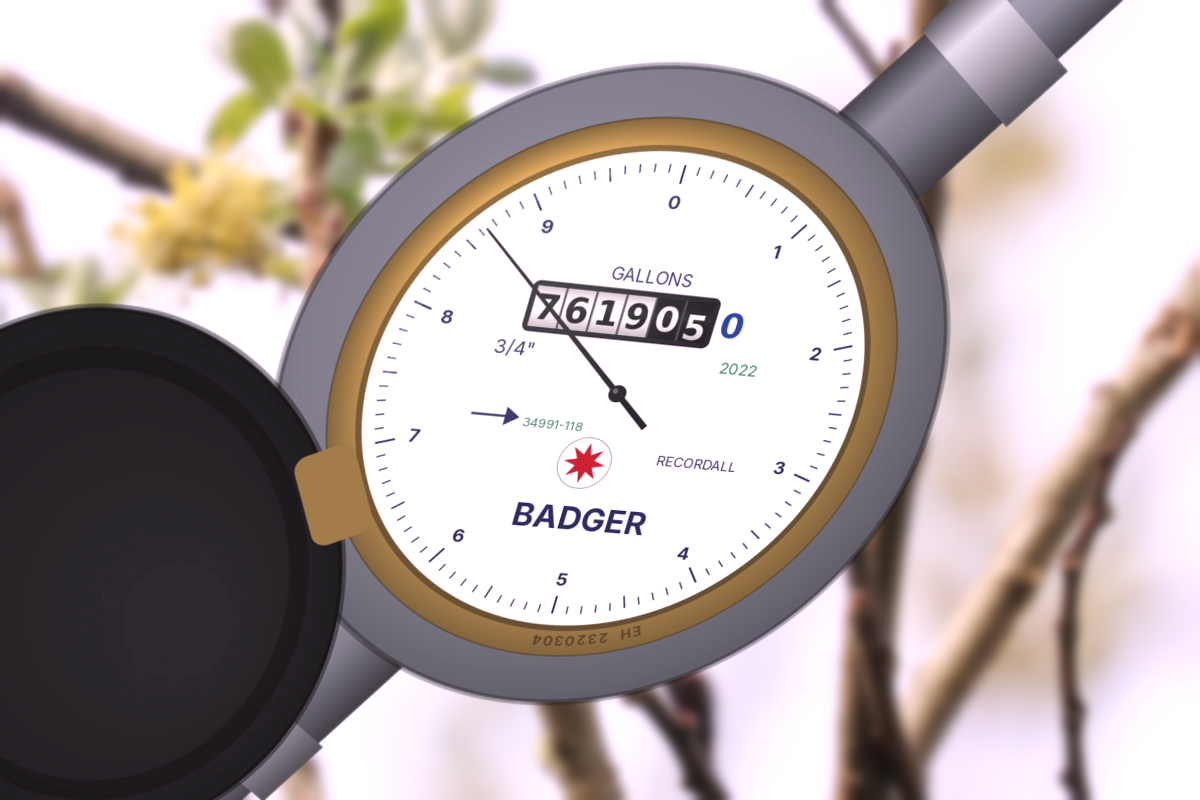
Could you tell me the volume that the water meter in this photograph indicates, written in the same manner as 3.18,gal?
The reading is 7619048.6,gal
